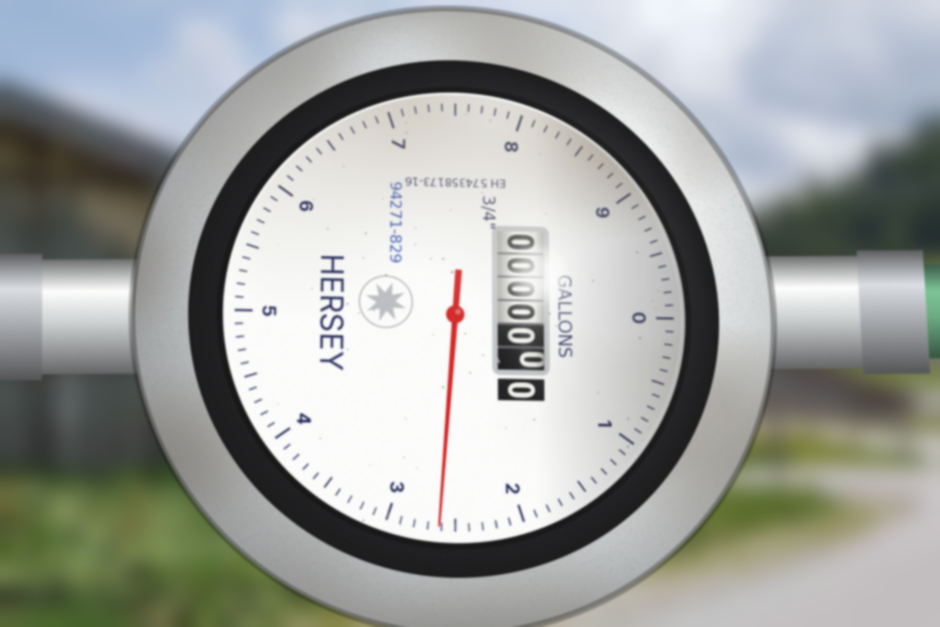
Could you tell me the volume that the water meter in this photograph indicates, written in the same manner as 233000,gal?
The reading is 2.6,gal
